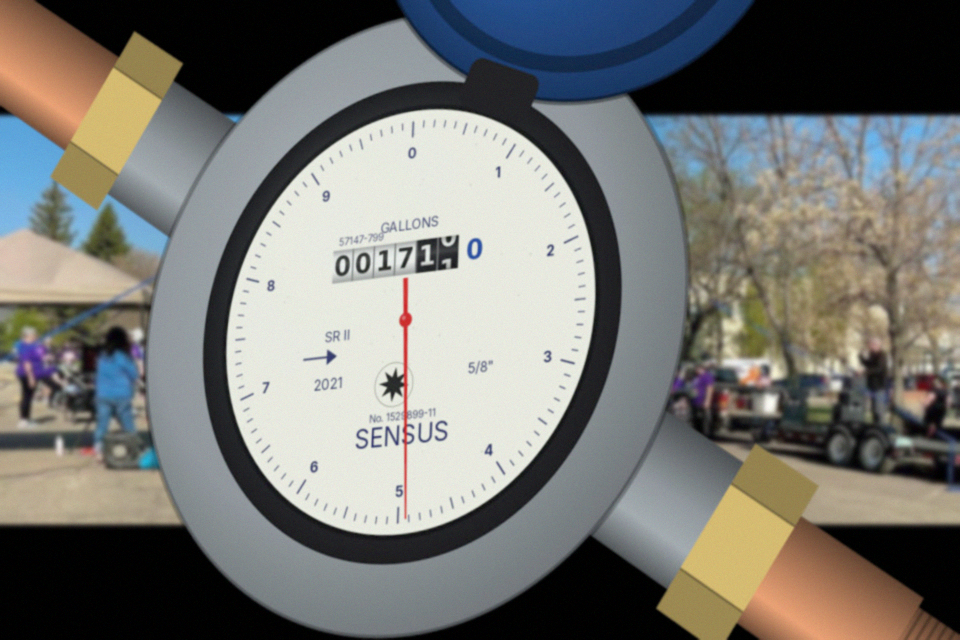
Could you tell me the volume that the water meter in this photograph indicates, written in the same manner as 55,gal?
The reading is 17104.9,gal
